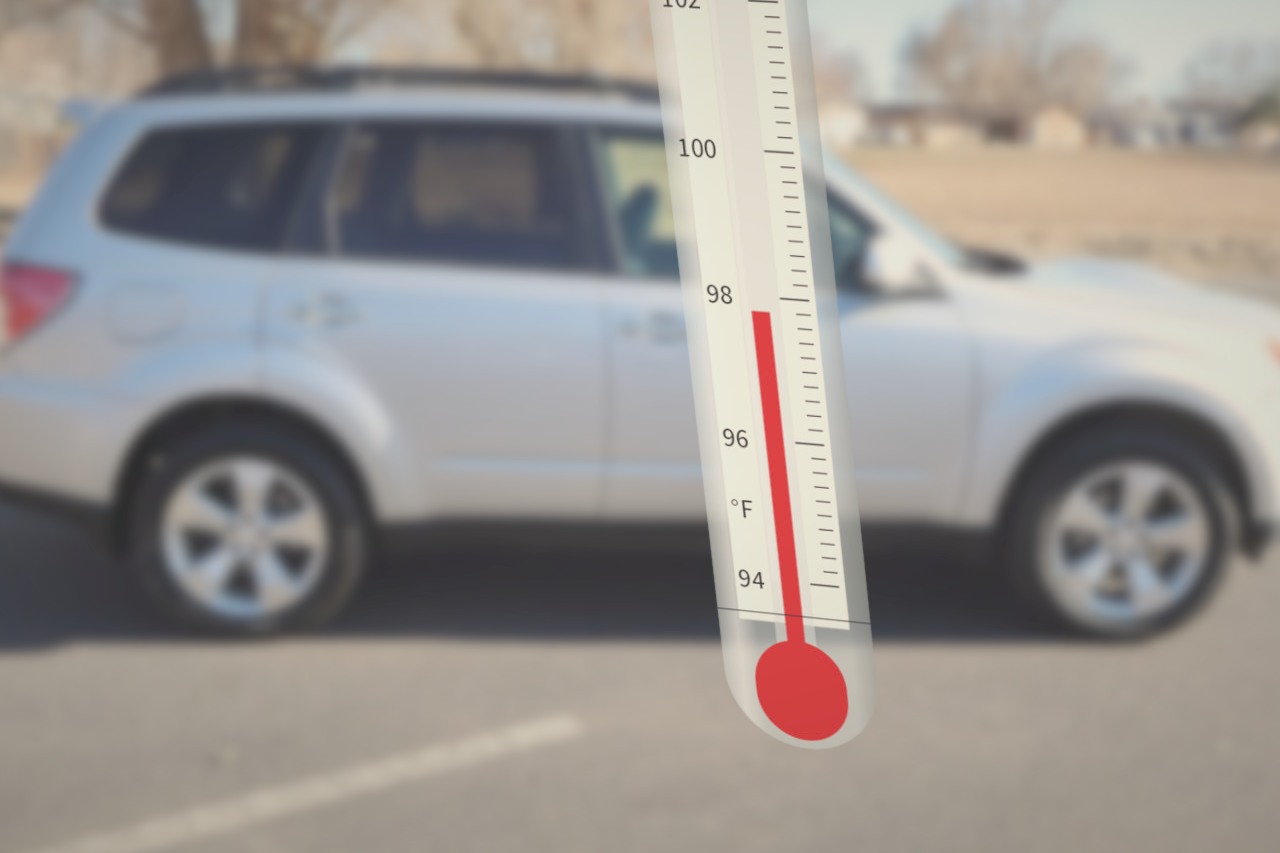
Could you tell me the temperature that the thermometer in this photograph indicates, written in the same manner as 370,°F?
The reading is 97.8,°F
